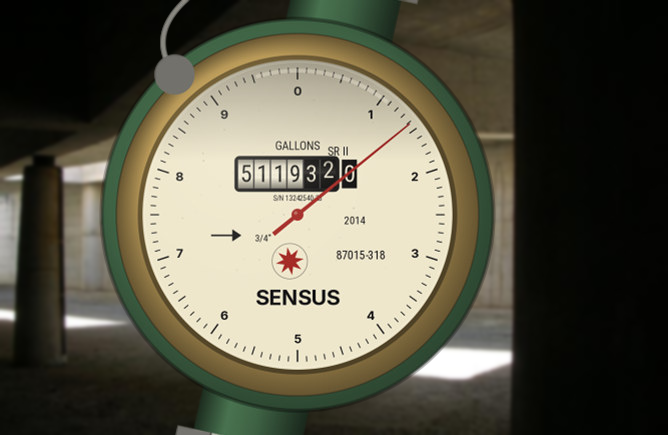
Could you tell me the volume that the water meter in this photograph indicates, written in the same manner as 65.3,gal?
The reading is 5119321.4,gal
